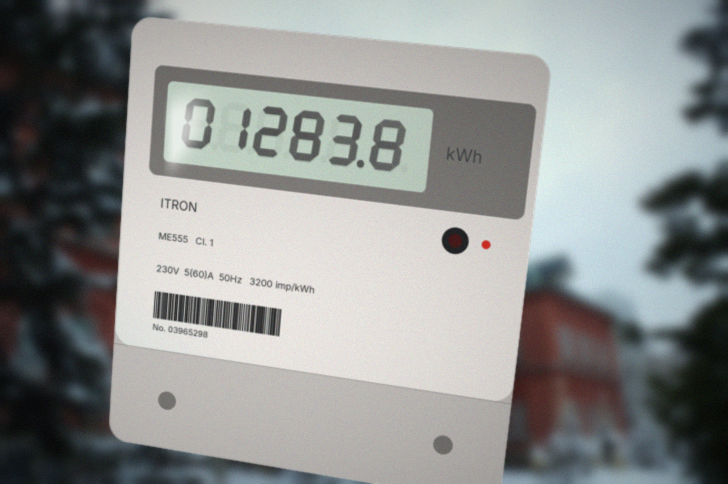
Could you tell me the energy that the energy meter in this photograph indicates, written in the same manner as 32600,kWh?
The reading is 1283.8,kWh
